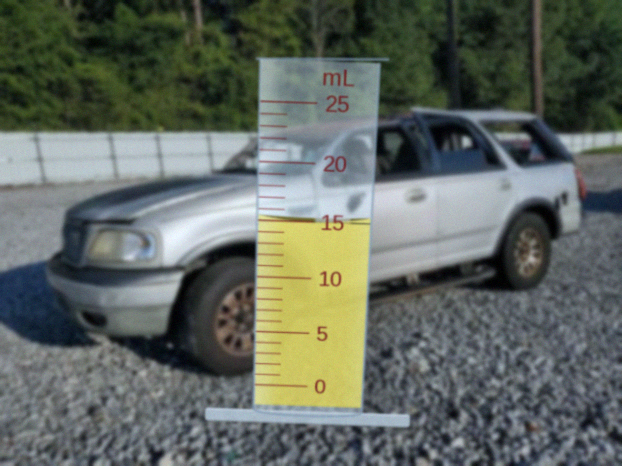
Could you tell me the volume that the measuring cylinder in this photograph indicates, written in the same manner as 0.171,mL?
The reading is 15,mL
